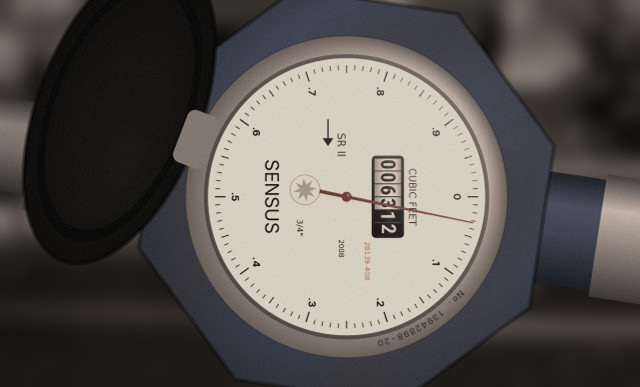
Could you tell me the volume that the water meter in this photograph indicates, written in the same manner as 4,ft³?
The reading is 6312.03,ft³
